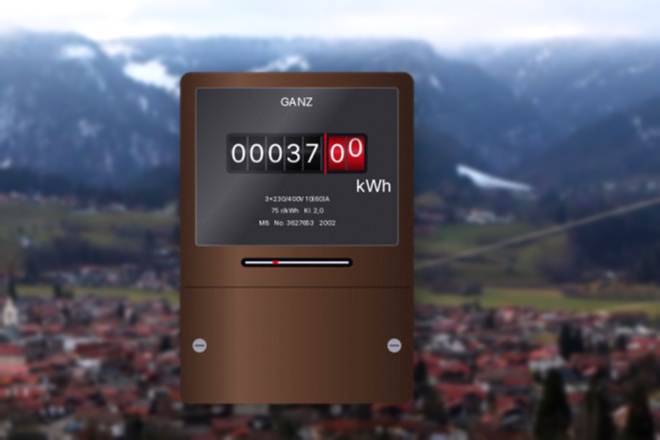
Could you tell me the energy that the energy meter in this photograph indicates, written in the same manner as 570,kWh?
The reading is 37.00,kWh
